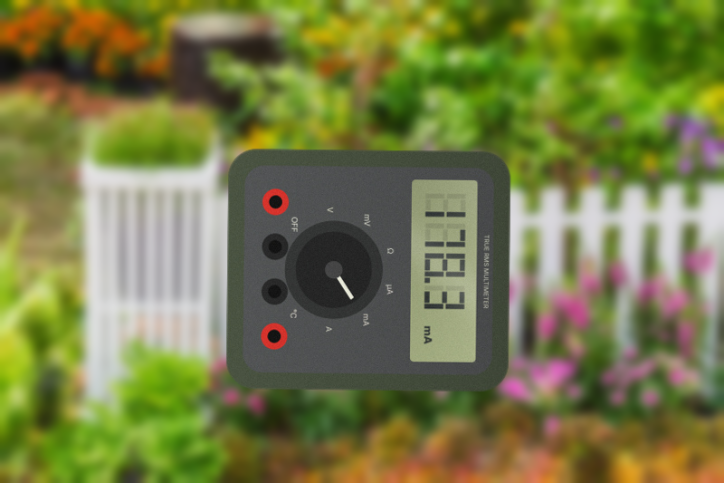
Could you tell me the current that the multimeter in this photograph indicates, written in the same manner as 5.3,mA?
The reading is 178.3,mA
